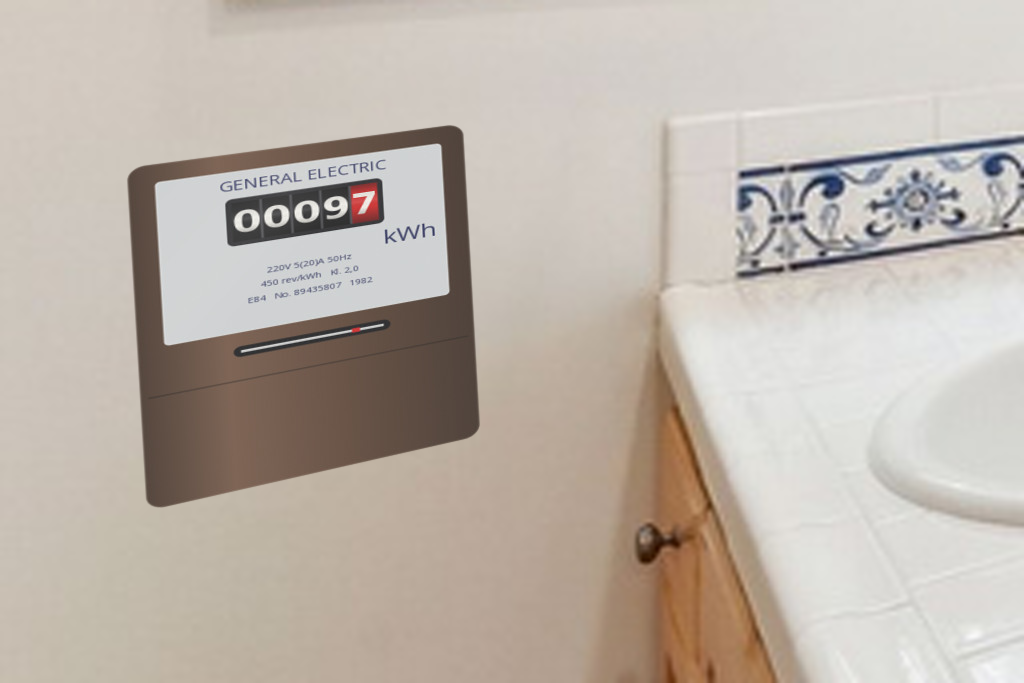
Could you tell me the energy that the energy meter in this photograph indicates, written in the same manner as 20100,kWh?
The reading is 9.7,kWh
